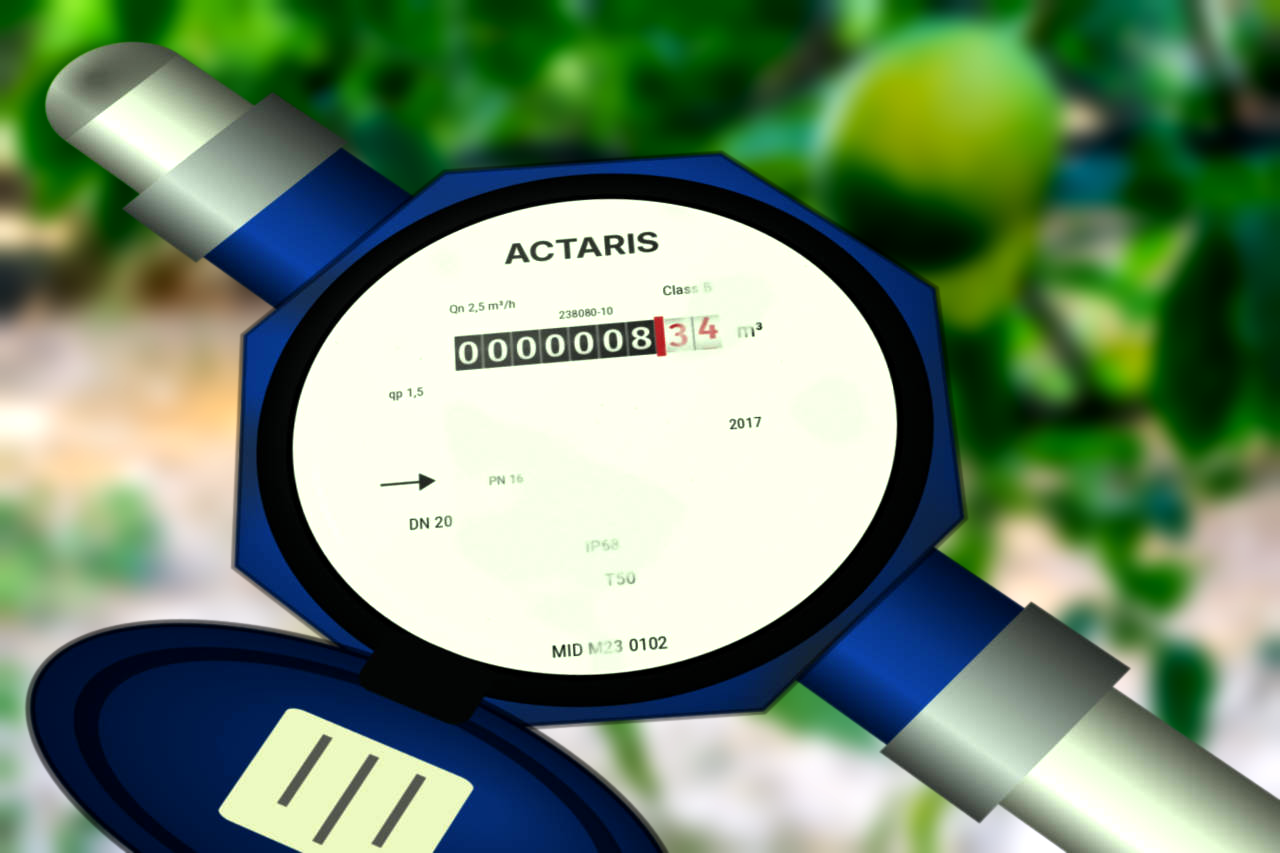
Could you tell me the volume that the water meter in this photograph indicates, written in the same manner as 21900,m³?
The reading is 8.34,m³
